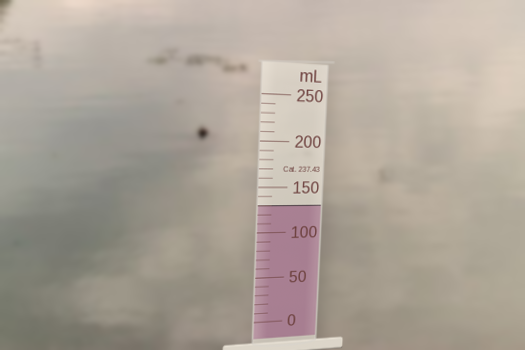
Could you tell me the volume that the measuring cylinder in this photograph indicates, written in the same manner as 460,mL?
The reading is 130,mL
